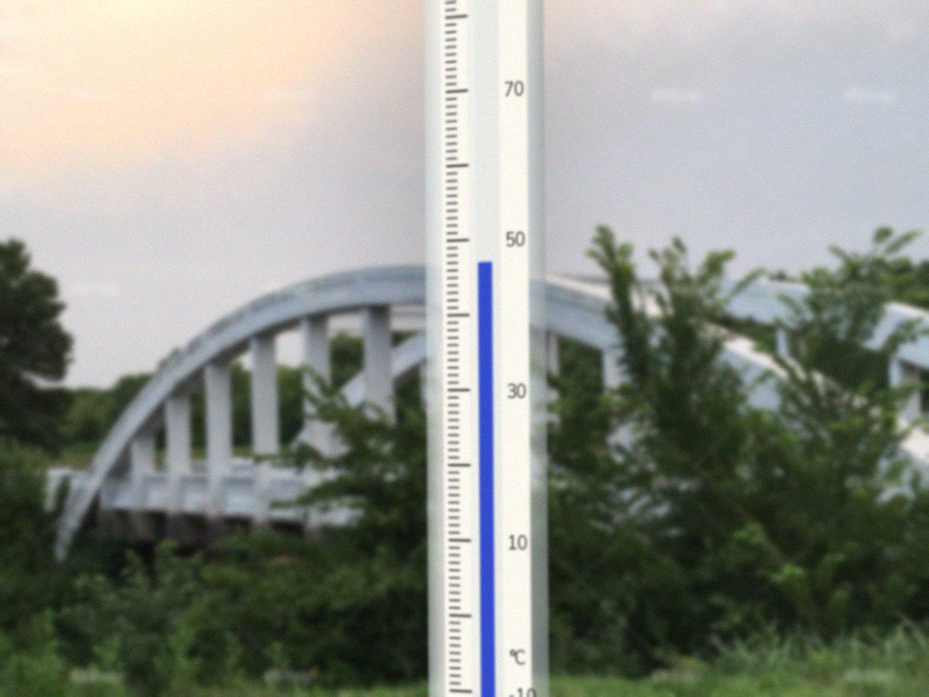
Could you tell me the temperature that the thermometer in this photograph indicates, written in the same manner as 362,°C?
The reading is 47,°C
